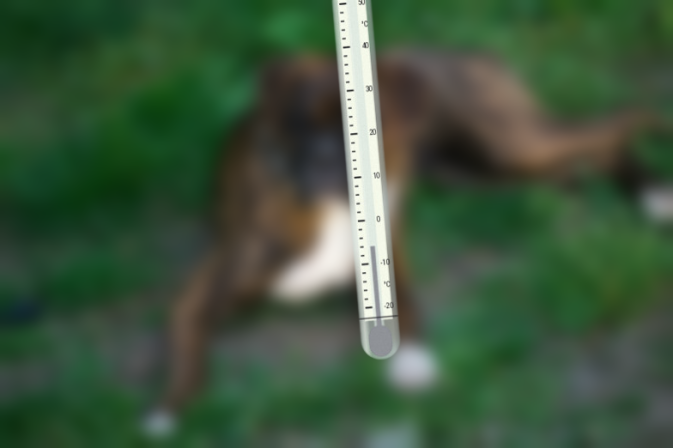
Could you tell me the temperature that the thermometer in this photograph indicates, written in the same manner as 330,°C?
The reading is -6,°C
